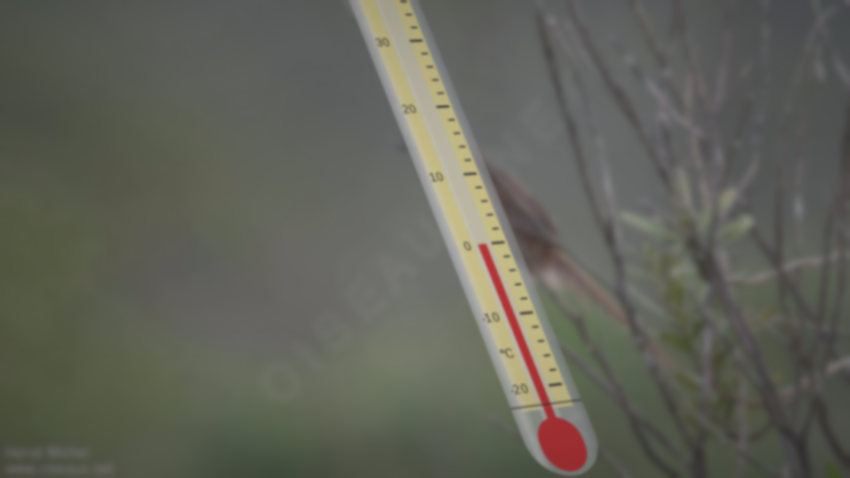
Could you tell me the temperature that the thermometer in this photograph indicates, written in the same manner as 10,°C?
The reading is 0,°C
